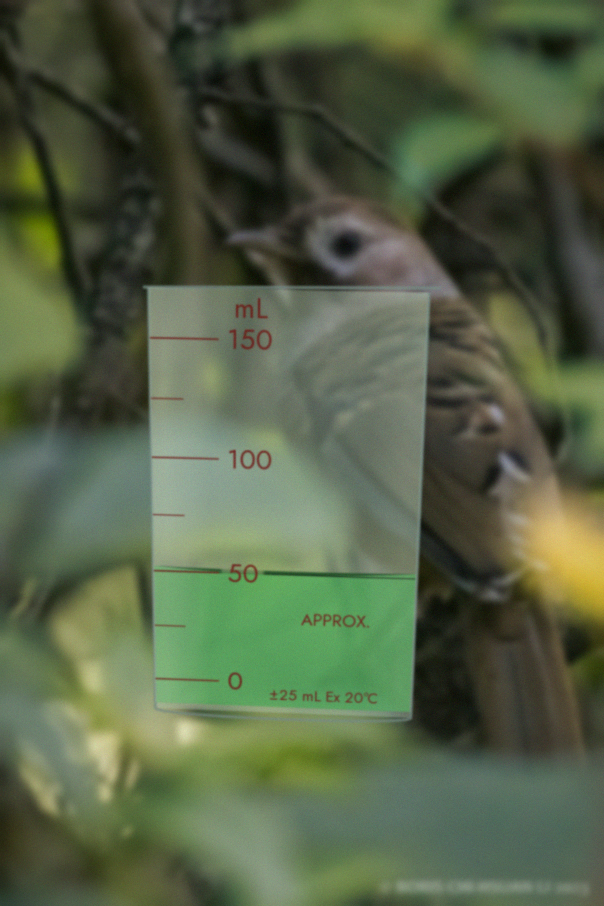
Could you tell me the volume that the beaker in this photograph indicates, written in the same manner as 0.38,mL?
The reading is 50,mL
